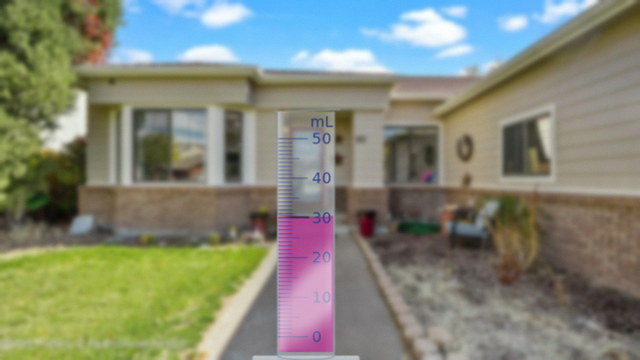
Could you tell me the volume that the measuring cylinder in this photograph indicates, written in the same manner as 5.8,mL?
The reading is 30,mL
